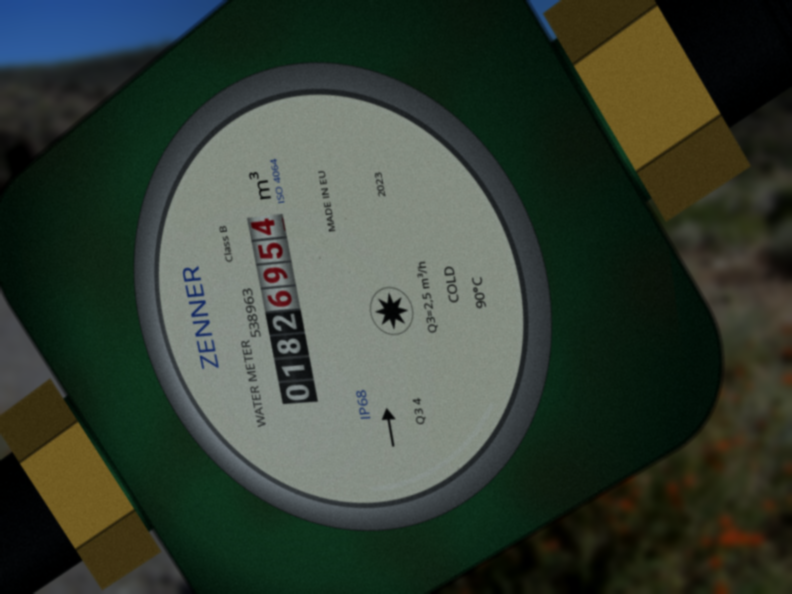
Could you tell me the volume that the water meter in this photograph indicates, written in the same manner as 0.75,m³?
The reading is 182.6954,m³
